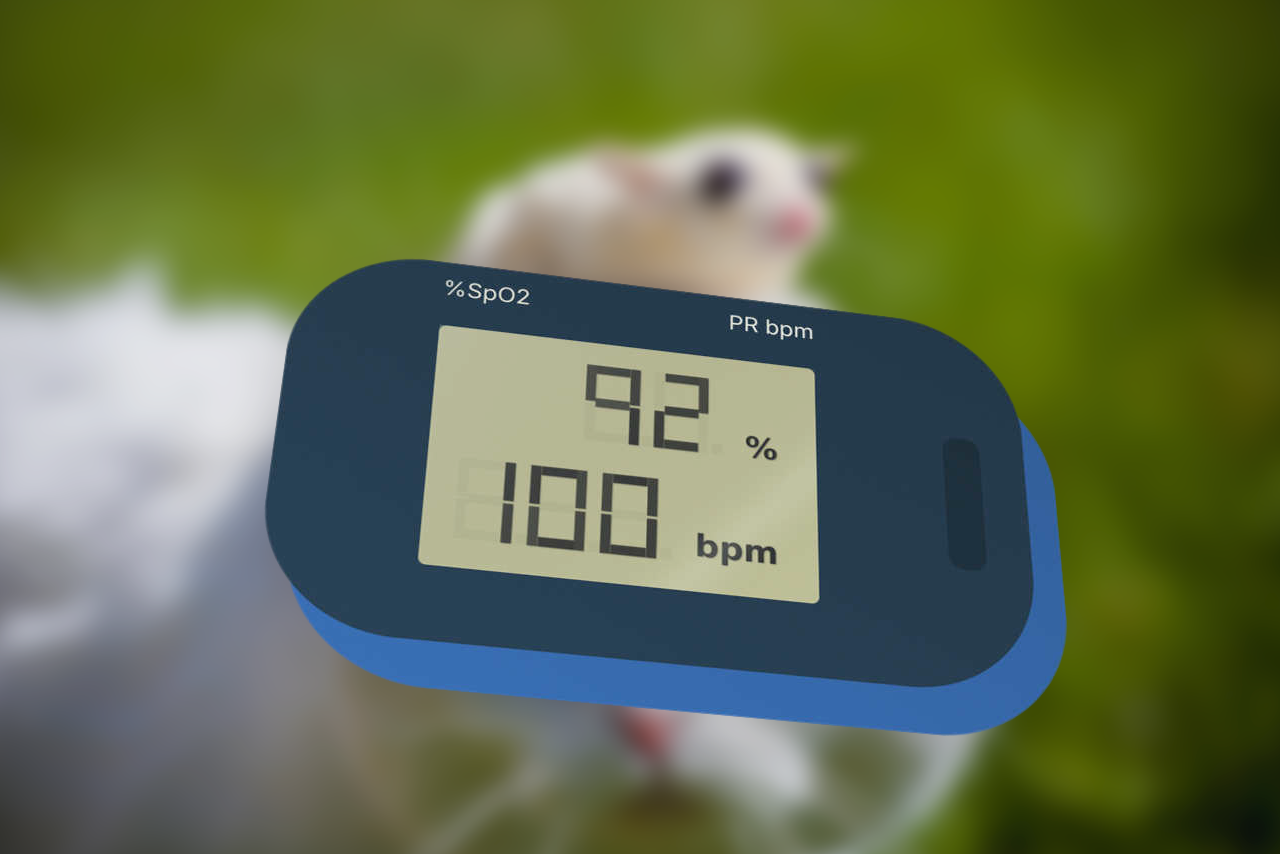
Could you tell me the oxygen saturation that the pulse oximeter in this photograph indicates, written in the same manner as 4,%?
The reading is 92,%
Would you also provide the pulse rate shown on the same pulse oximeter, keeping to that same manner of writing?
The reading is 100,bpm
